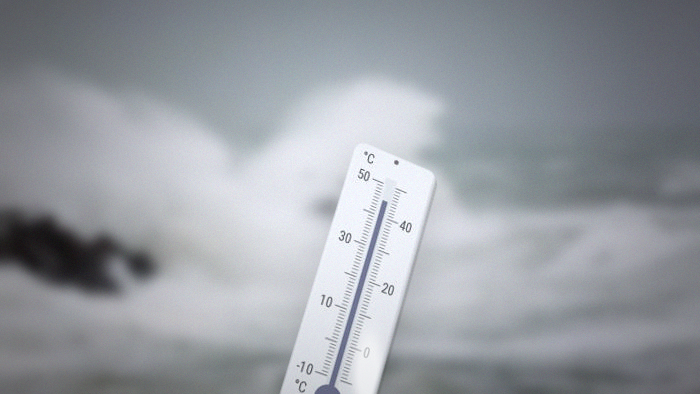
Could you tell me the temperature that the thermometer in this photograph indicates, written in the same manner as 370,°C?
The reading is 45,°C
